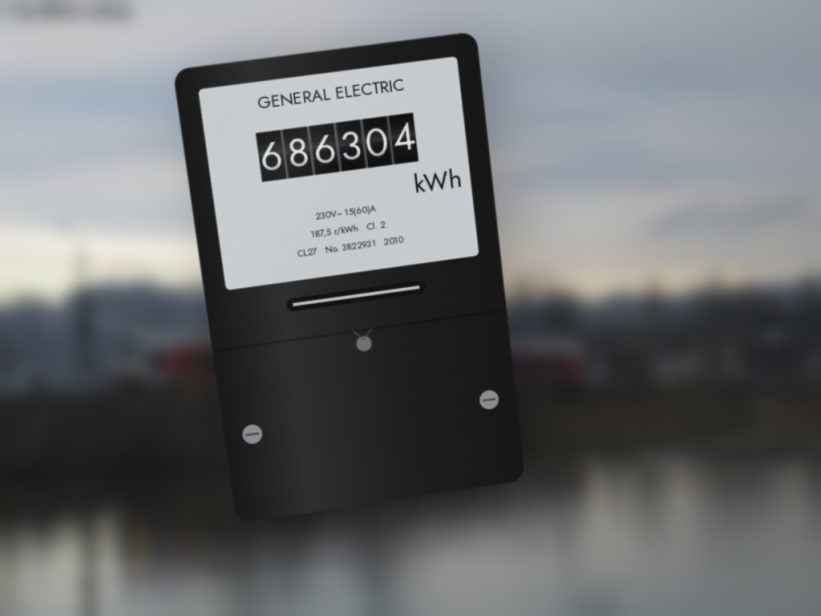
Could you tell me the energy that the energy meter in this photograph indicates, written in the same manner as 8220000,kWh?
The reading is 686304,kWh
